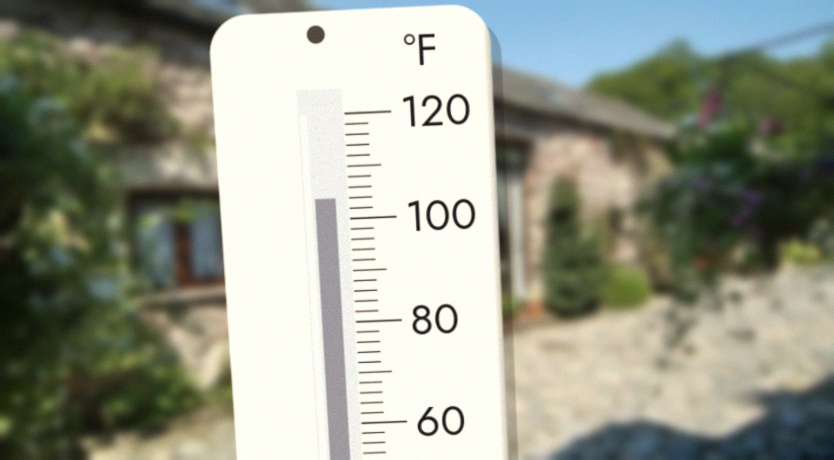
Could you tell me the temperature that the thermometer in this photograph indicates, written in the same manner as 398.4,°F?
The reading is 104,°F
